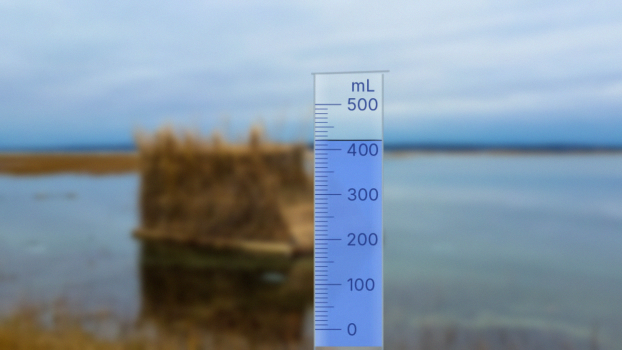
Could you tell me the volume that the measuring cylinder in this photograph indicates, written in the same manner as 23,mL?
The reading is 420,mL
